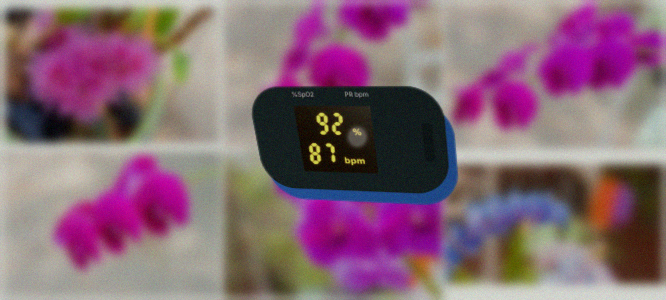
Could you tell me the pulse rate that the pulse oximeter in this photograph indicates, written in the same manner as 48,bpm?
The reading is 87,bpm
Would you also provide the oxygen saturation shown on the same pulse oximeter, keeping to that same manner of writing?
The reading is 92,%
